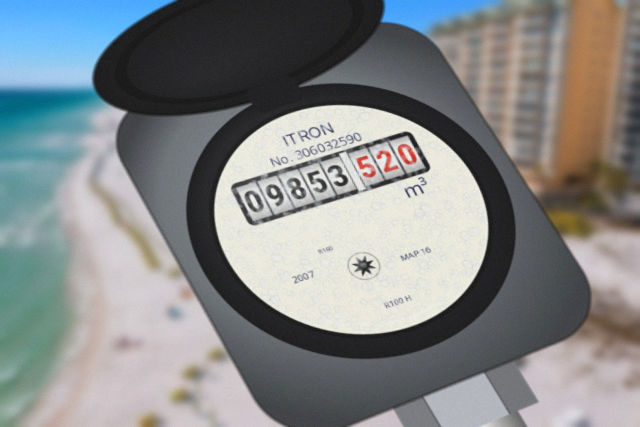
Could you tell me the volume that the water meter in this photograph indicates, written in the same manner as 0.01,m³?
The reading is 9853.520,m³
